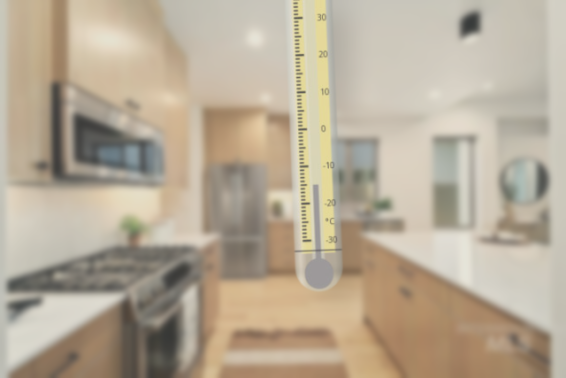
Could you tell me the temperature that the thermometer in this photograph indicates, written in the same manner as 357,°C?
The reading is -15,°C
